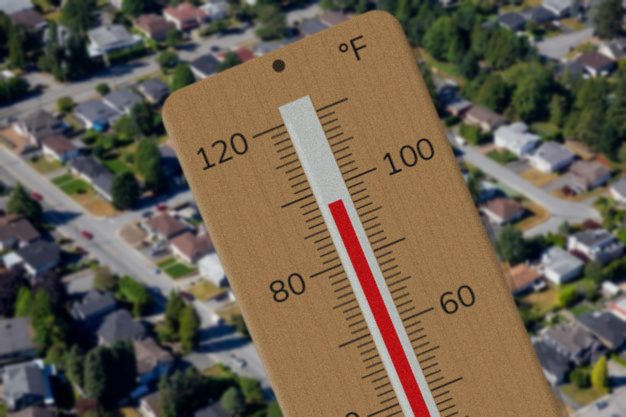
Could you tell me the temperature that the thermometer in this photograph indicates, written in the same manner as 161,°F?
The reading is 96,°F
